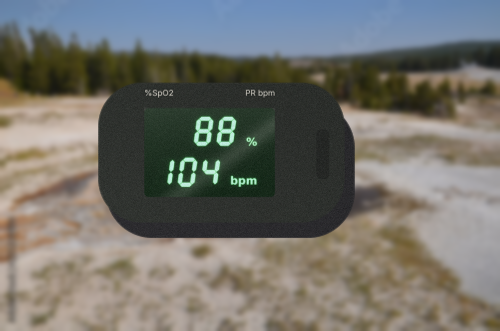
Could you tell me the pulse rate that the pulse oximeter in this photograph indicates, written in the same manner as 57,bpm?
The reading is 104,bpm
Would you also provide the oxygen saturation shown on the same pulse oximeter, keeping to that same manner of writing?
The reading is 88,%
